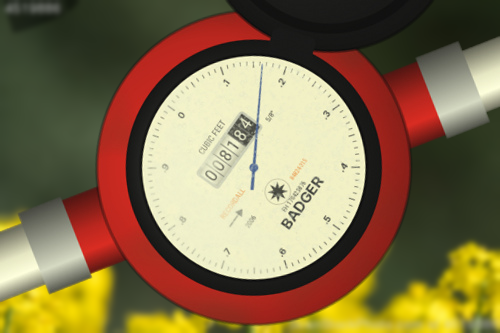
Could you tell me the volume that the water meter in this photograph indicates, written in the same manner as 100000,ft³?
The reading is 8184.16,ft³
